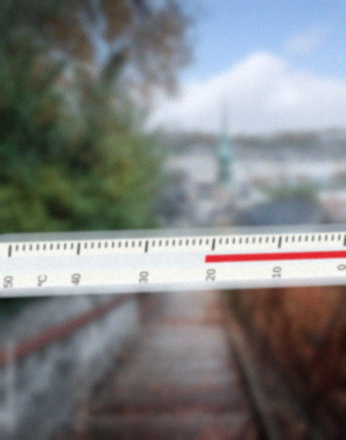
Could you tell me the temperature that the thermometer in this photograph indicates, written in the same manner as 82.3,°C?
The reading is 21,°C
